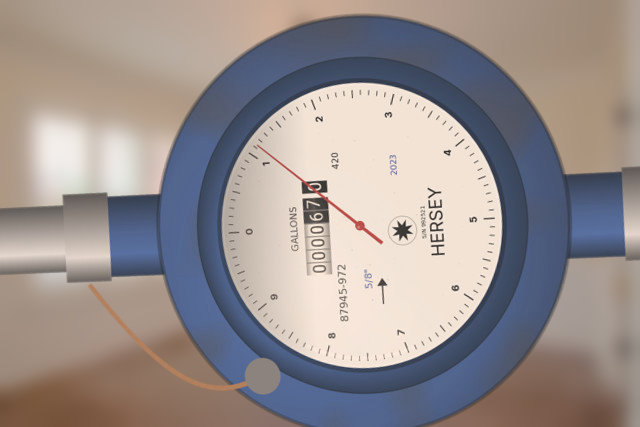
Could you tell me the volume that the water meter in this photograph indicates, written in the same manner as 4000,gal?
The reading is 671.1,gal
